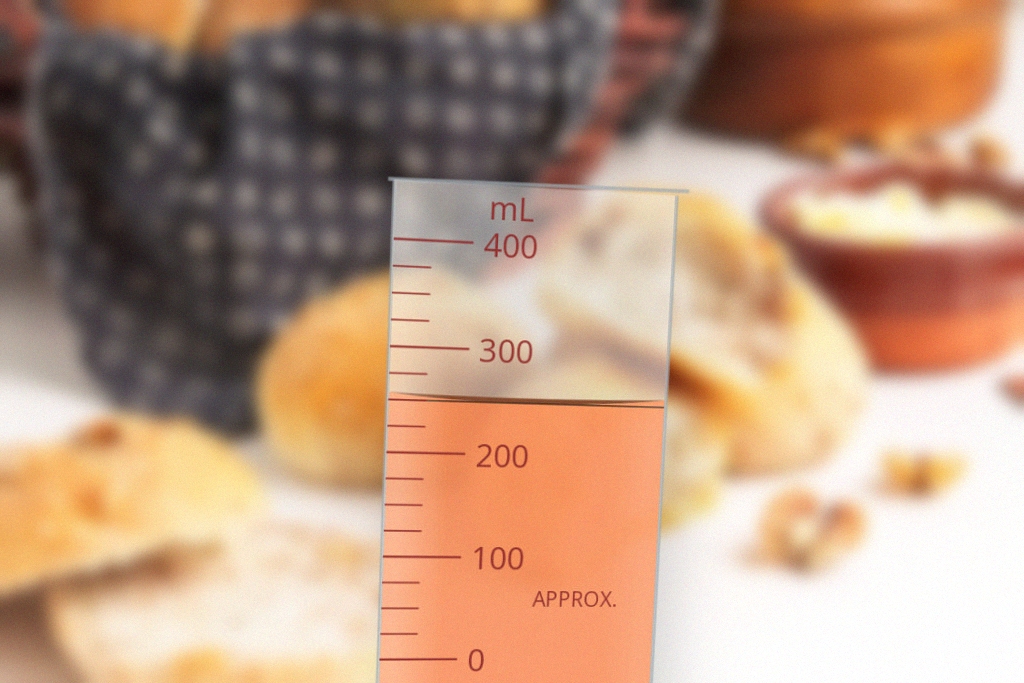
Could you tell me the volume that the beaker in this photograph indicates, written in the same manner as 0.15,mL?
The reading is 250,mL
